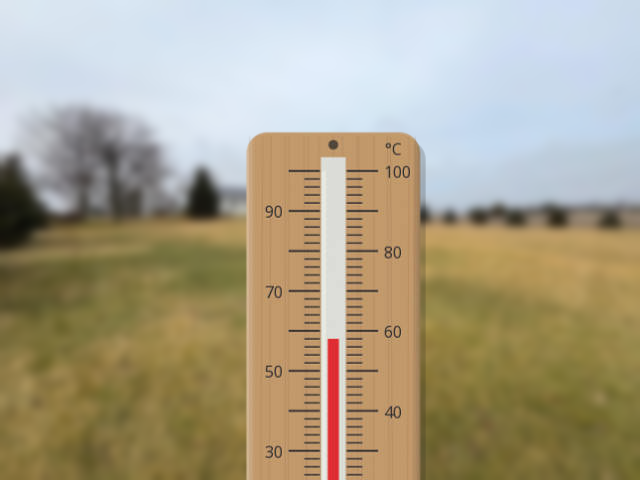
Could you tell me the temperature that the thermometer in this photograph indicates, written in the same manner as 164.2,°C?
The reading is 58,°C
